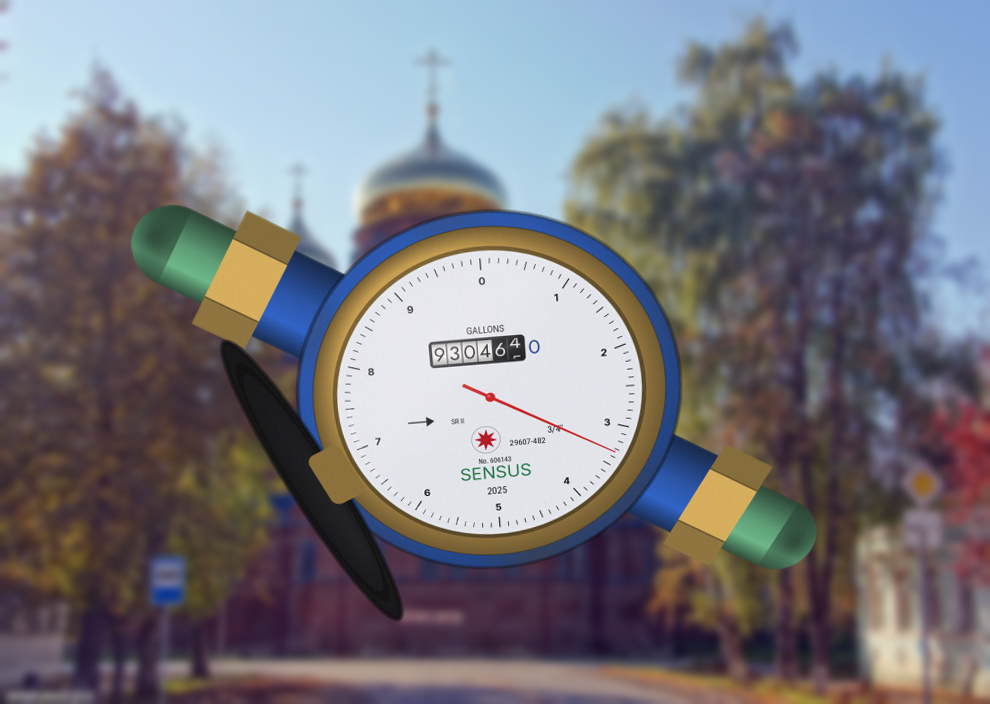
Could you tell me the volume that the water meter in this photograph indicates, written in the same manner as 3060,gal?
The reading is 9304643.3,gal
